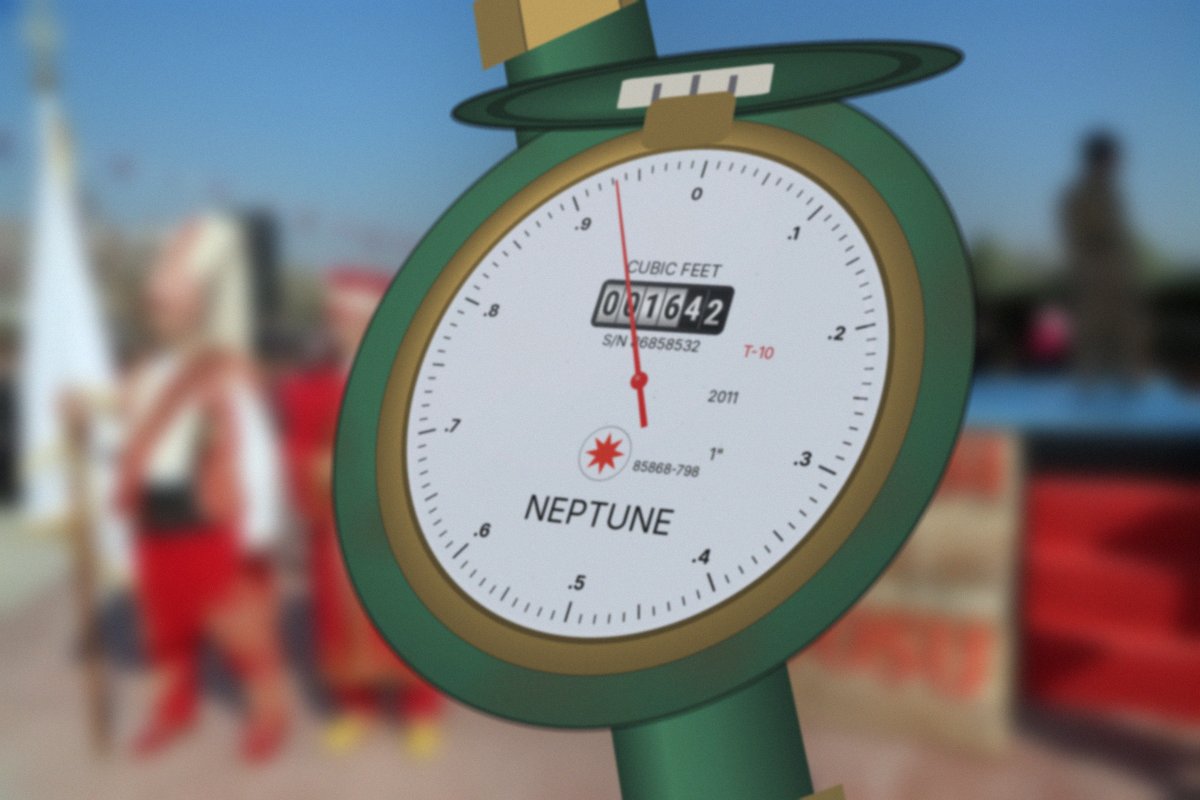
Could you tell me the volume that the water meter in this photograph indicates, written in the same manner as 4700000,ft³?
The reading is 1641.93,ft³
